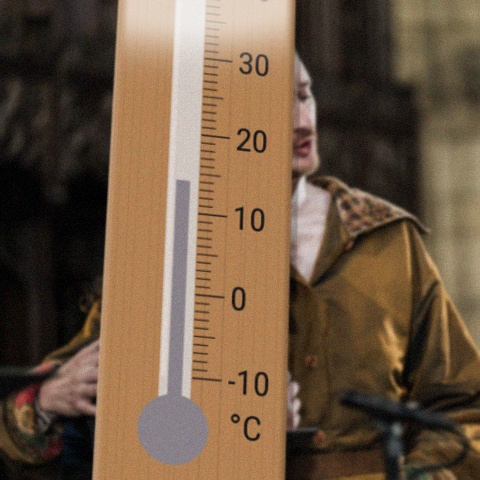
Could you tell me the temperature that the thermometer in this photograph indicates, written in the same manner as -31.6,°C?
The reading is 14,°C
